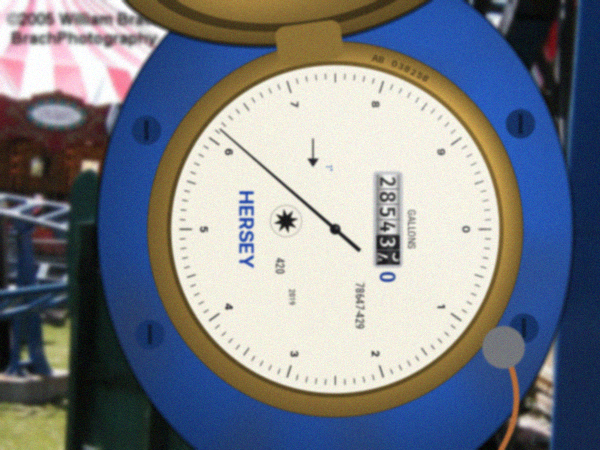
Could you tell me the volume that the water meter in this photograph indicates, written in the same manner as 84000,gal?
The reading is 2854336.1,gal
